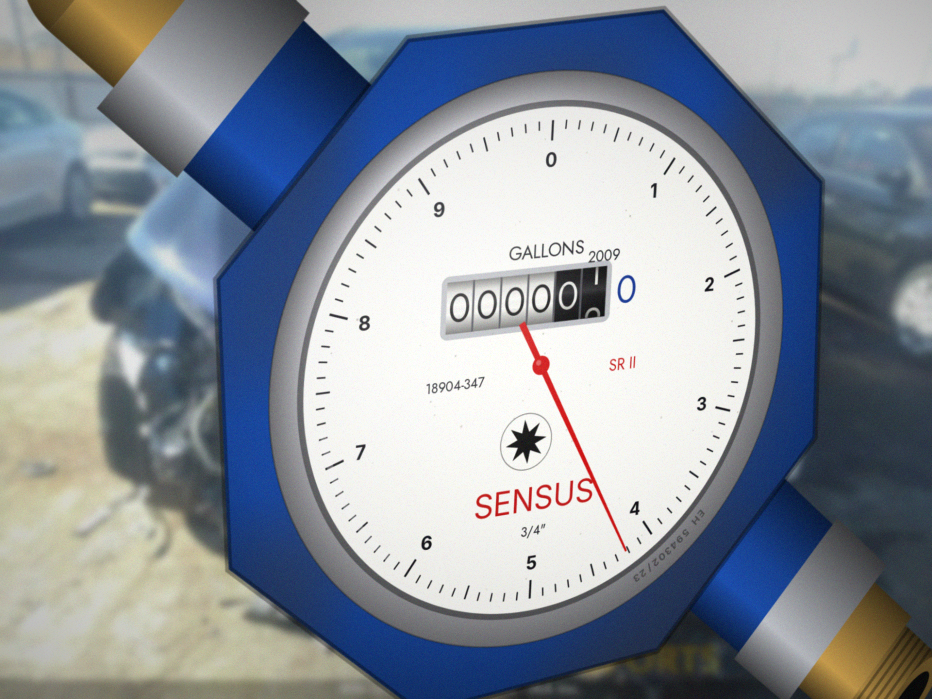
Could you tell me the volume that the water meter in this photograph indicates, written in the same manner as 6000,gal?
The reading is 14.2,gal
